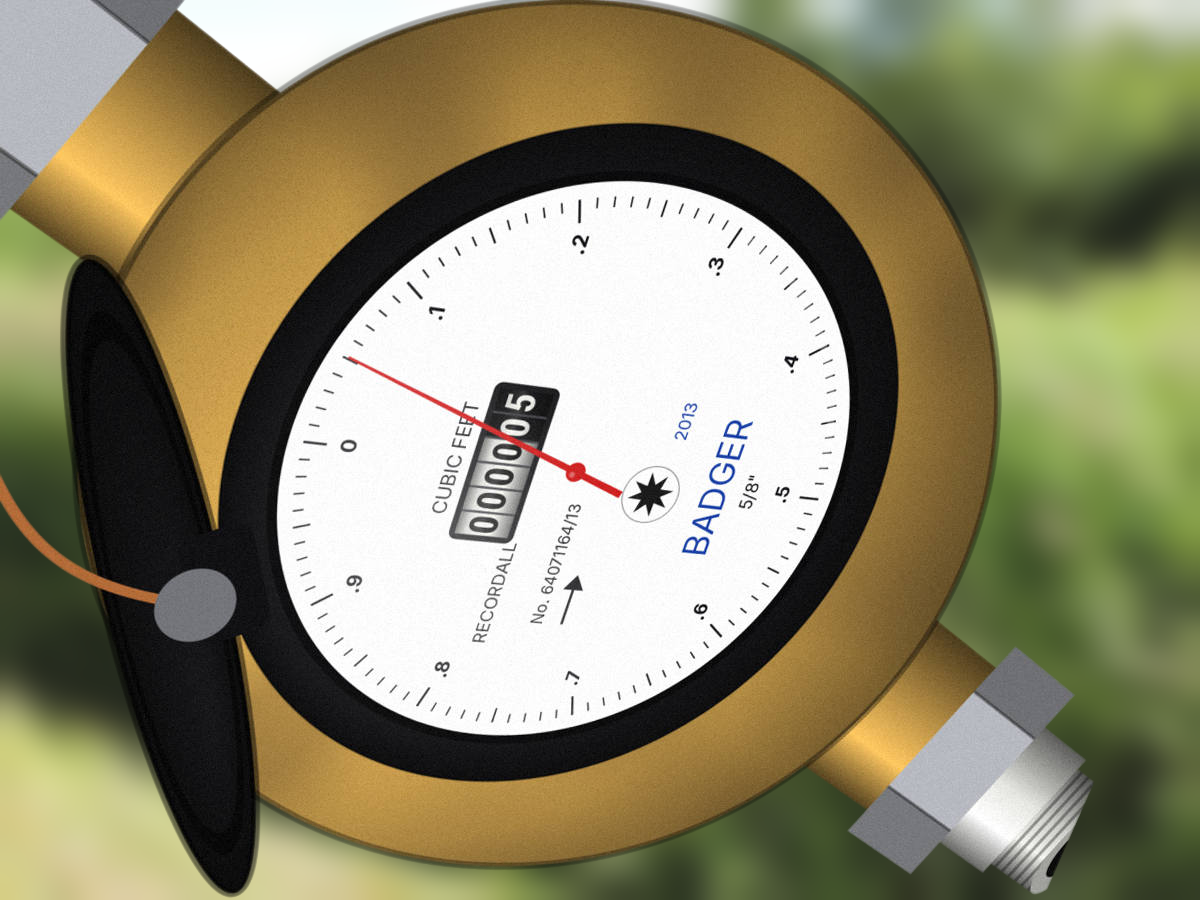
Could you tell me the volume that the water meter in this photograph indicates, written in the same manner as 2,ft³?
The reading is 5.05,ft³
